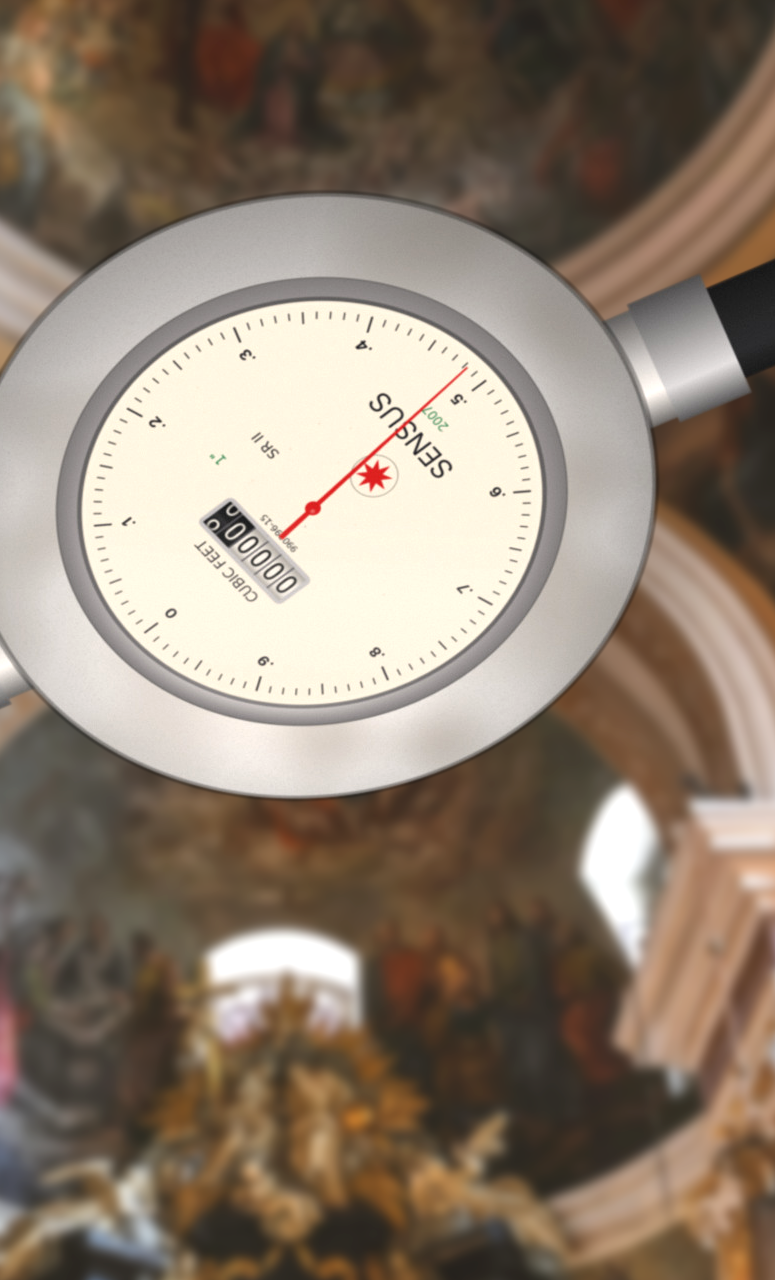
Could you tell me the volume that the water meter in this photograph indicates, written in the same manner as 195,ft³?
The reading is 8.48,ft³
